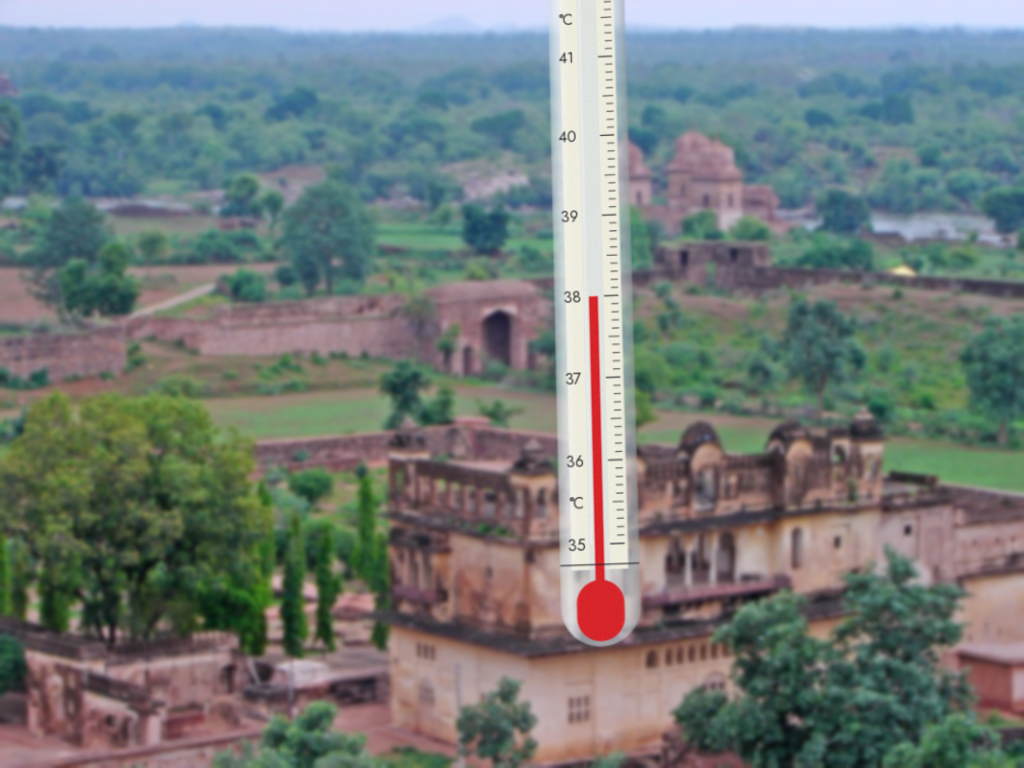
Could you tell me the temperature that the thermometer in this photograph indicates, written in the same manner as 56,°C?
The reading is 38,°C
